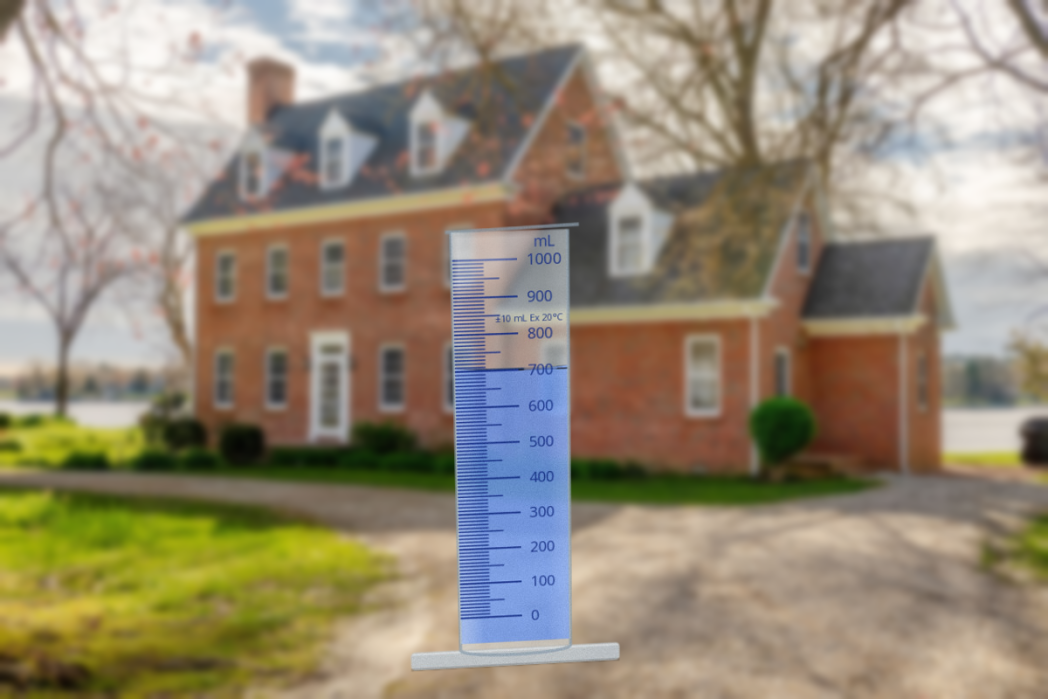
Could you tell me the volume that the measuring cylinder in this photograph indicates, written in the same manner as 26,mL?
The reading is 700,mL
